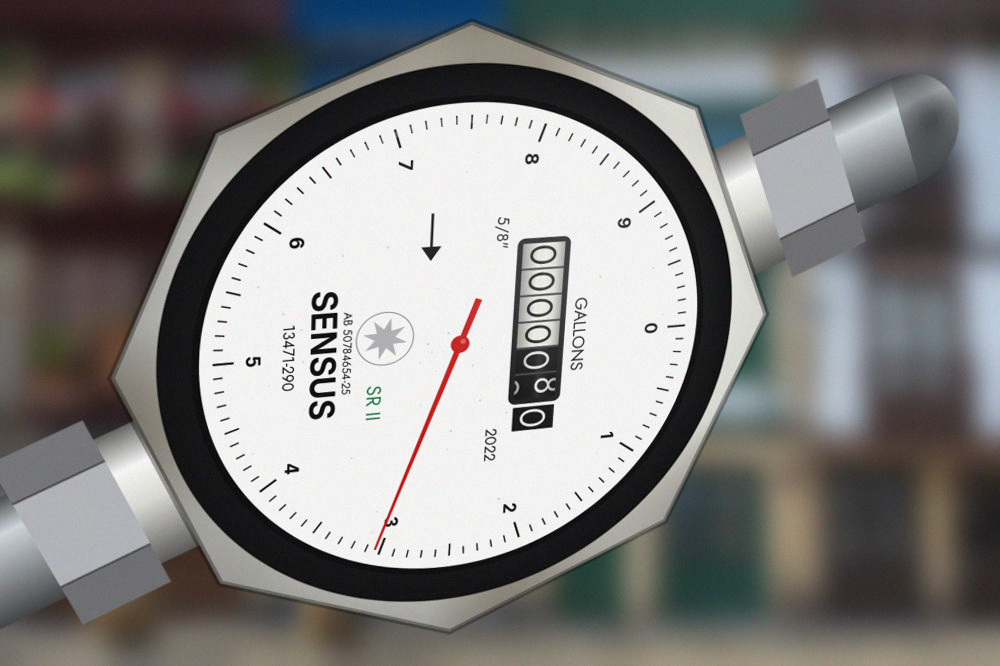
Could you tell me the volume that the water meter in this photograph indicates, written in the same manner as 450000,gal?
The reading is 83.0,gal
